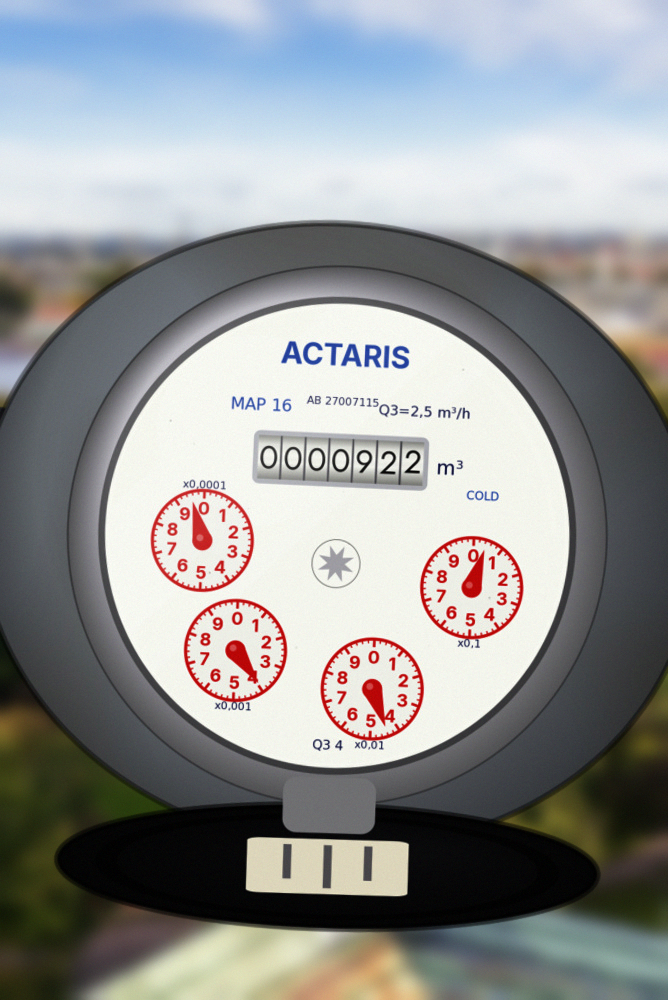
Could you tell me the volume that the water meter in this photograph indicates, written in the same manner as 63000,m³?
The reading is 922.0439,m³
